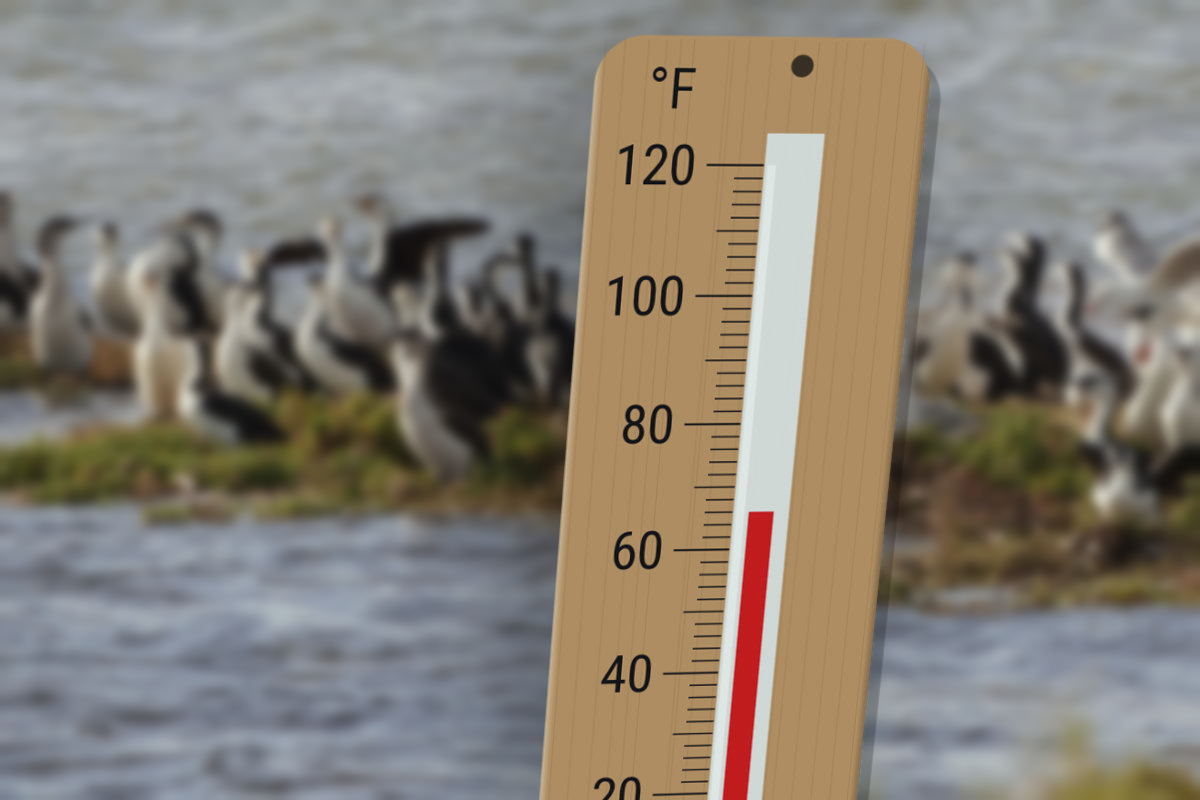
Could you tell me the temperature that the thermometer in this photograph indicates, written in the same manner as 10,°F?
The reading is 66,°F
